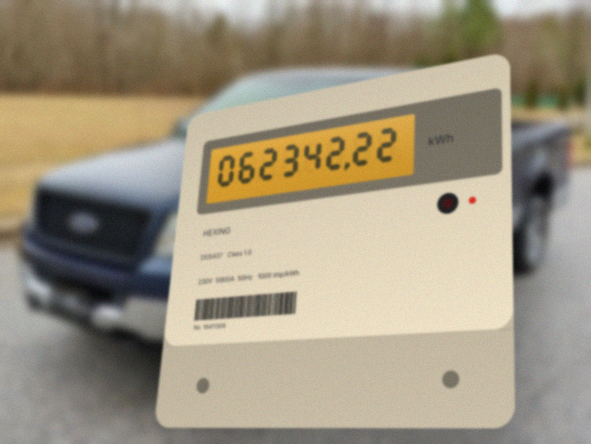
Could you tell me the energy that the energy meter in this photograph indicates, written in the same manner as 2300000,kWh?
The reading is 62342.22,kWh
